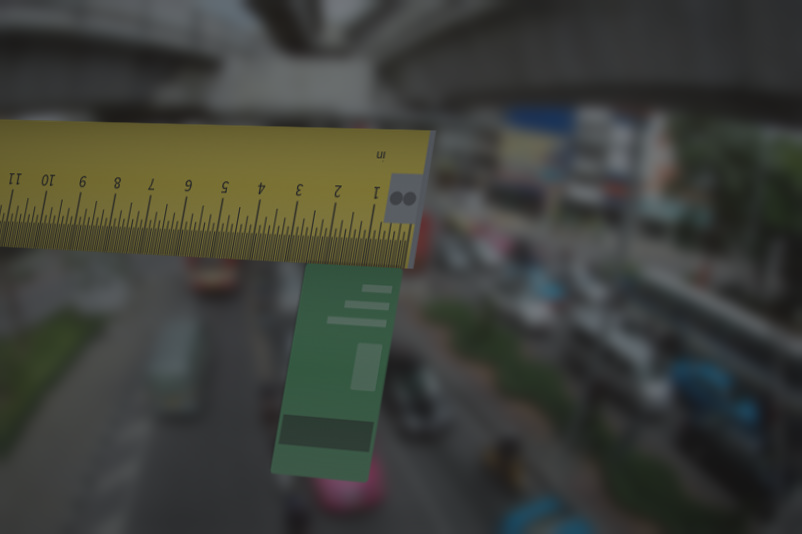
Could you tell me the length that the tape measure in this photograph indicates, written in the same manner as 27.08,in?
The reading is 2.5,in
